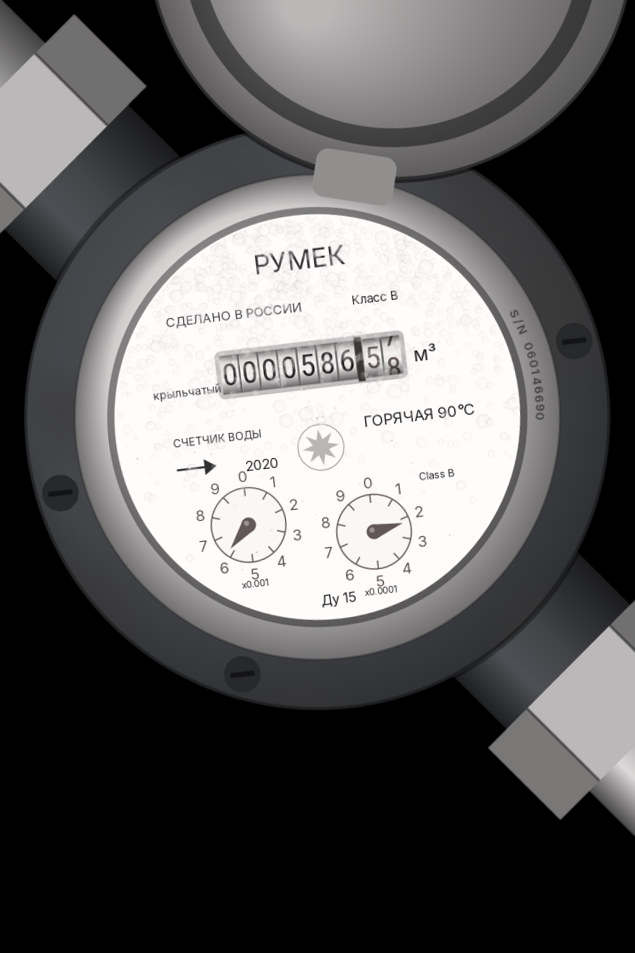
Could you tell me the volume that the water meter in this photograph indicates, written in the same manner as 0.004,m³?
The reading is 586.5762,m³
